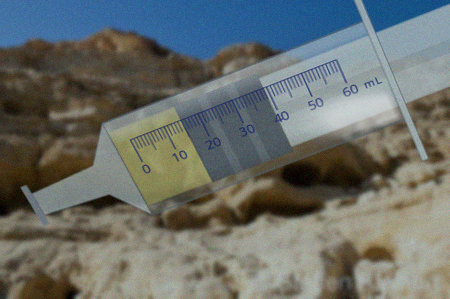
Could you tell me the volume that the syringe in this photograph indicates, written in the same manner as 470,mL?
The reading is 15,mL
